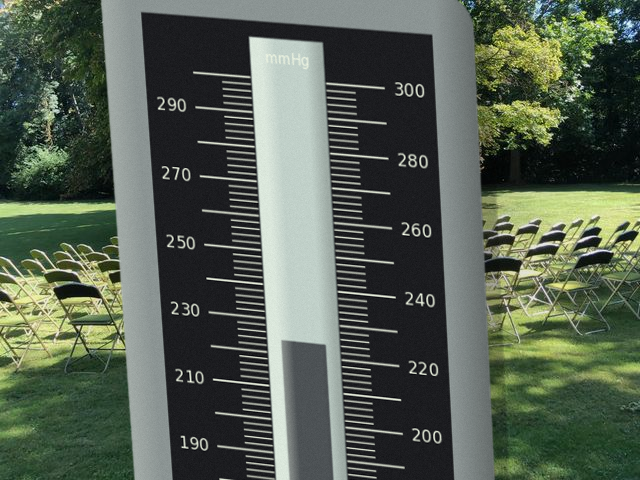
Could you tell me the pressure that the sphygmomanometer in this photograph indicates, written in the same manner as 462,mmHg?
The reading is 224,mmHg
